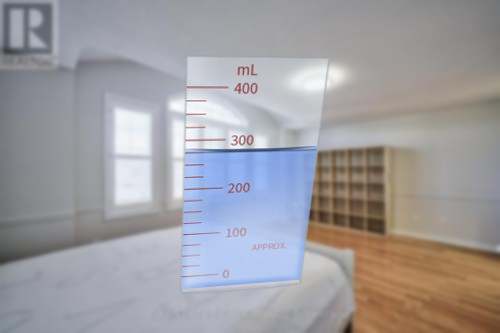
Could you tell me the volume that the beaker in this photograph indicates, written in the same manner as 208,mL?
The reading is 275,mL
